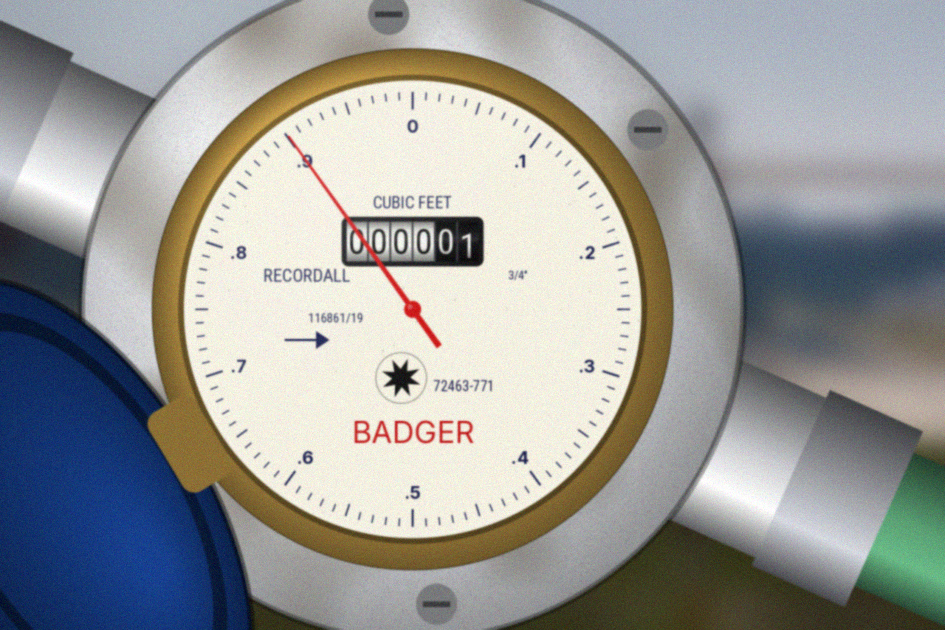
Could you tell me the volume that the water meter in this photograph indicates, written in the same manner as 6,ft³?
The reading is 0.90,ft³
